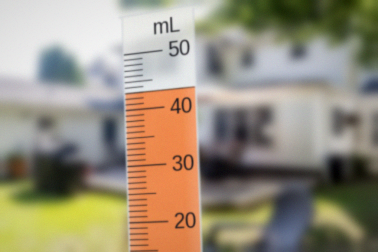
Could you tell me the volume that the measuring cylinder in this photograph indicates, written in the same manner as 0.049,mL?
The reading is 43,mL
